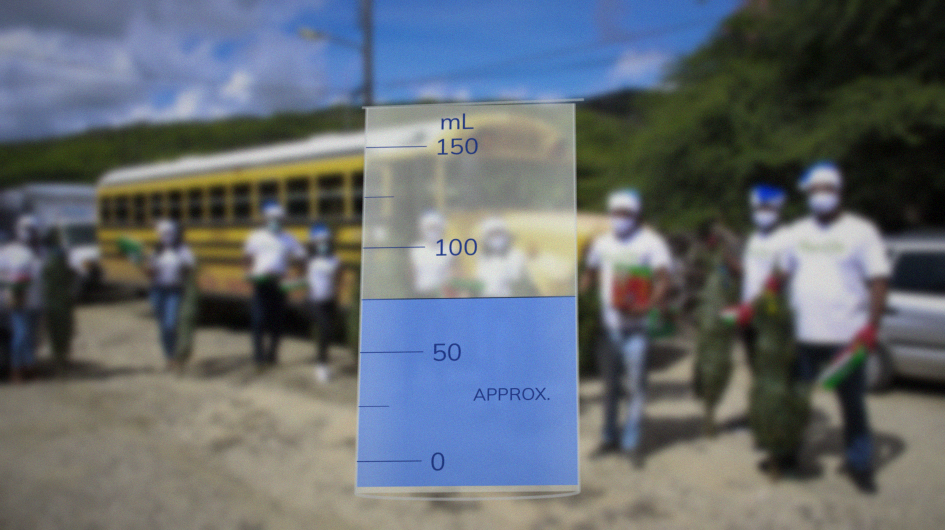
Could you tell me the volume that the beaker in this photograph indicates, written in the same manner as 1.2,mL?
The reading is 75,mL
